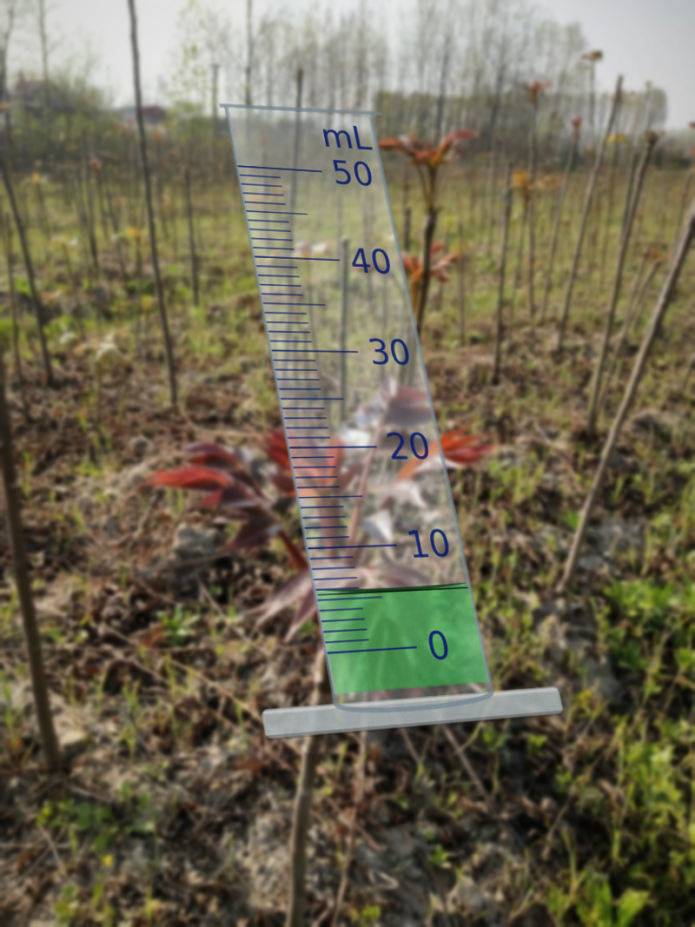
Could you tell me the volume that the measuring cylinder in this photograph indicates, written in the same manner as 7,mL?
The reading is 5.5,mL
